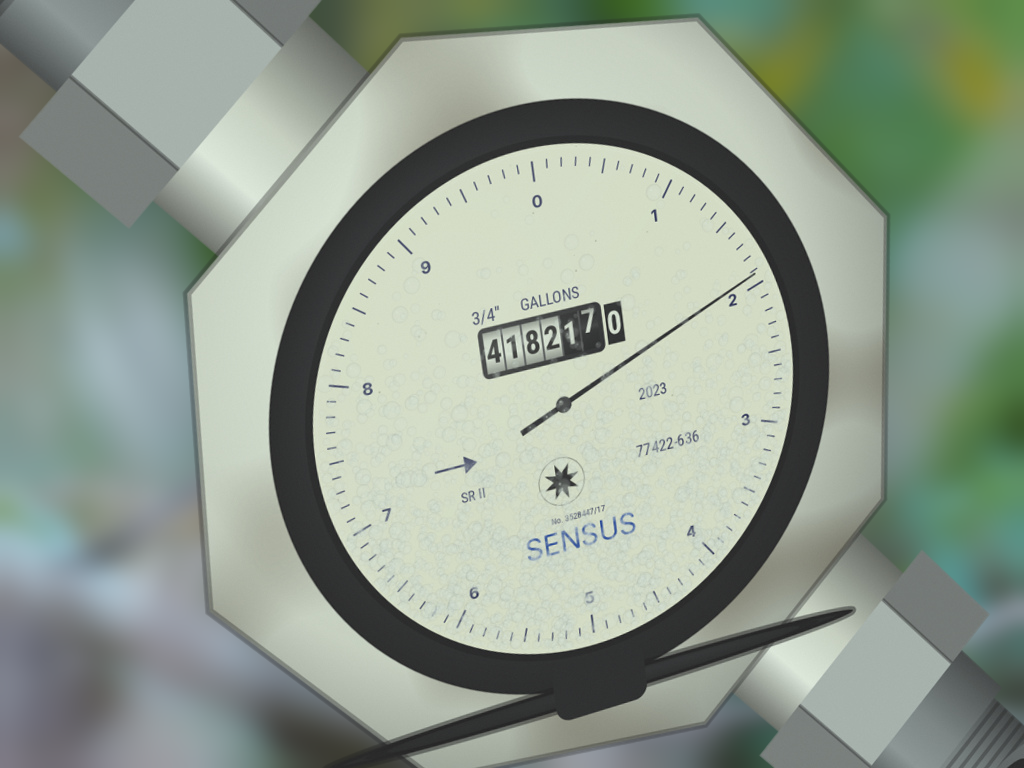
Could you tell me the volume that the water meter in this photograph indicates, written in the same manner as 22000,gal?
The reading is 4182171.9,gal
